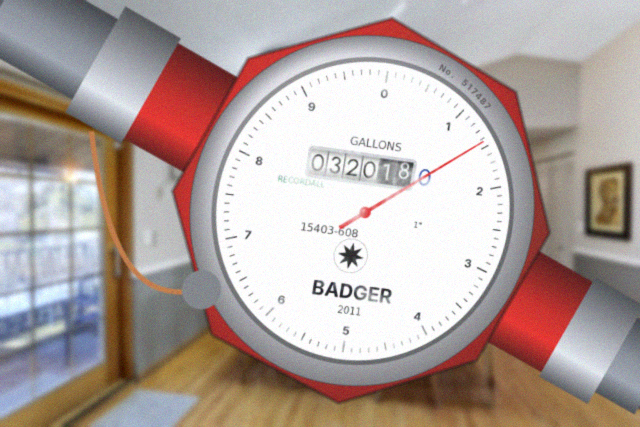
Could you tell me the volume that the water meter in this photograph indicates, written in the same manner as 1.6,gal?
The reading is 320181.4,gal
